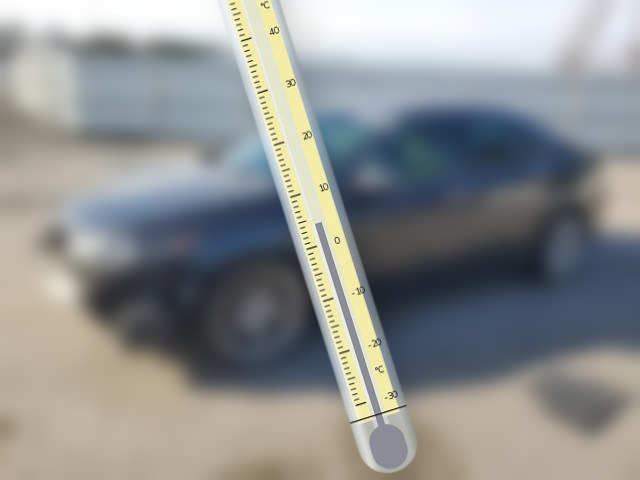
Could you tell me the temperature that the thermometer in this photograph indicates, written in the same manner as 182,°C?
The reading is 4,°C
